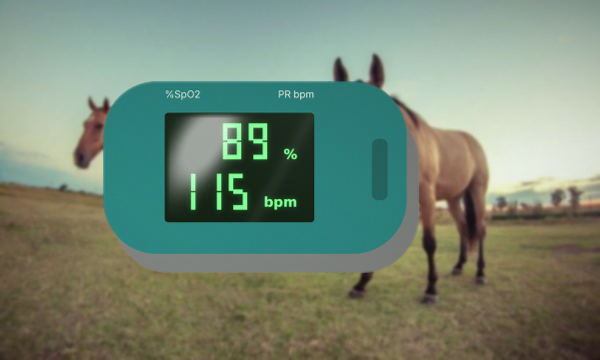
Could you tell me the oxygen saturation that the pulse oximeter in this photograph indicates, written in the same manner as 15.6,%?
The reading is 89,%
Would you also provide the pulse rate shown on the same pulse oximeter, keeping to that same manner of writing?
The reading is 115,bpm
